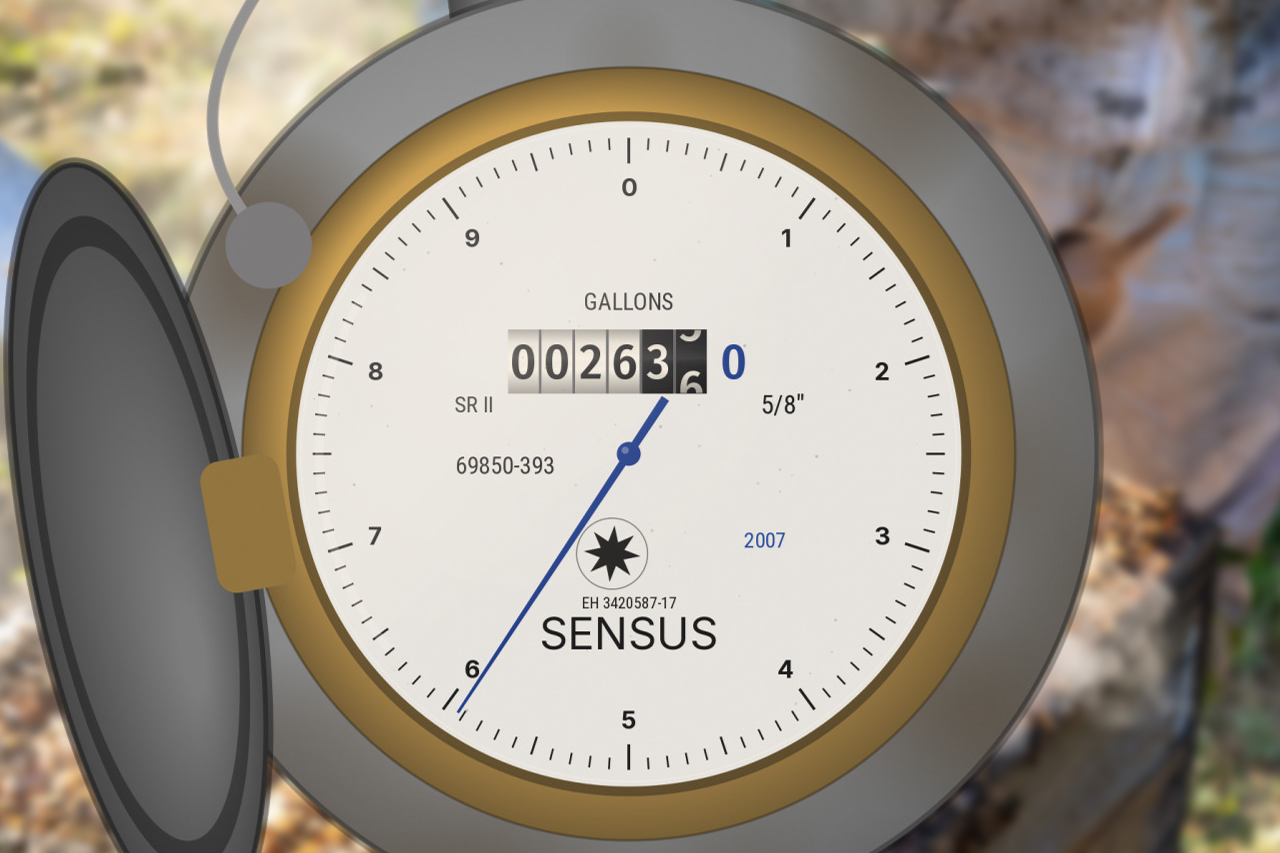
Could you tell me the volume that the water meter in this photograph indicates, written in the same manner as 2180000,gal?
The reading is 26355.9,gal
